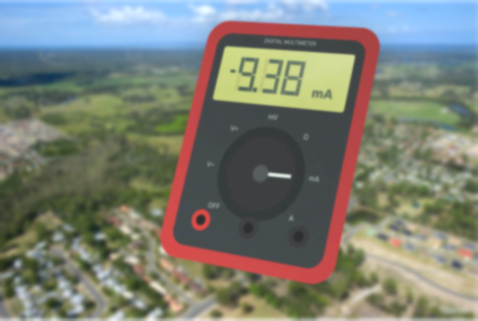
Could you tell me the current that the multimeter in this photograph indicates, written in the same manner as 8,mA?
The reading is -9.38,mA
